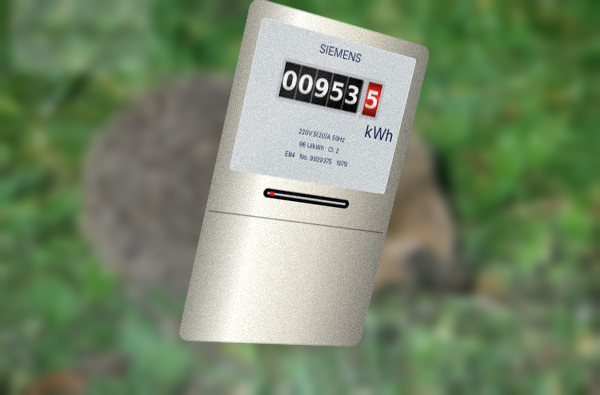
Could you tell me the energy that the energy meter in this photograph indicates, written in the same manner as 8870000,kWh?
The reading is 953.5,kWh
